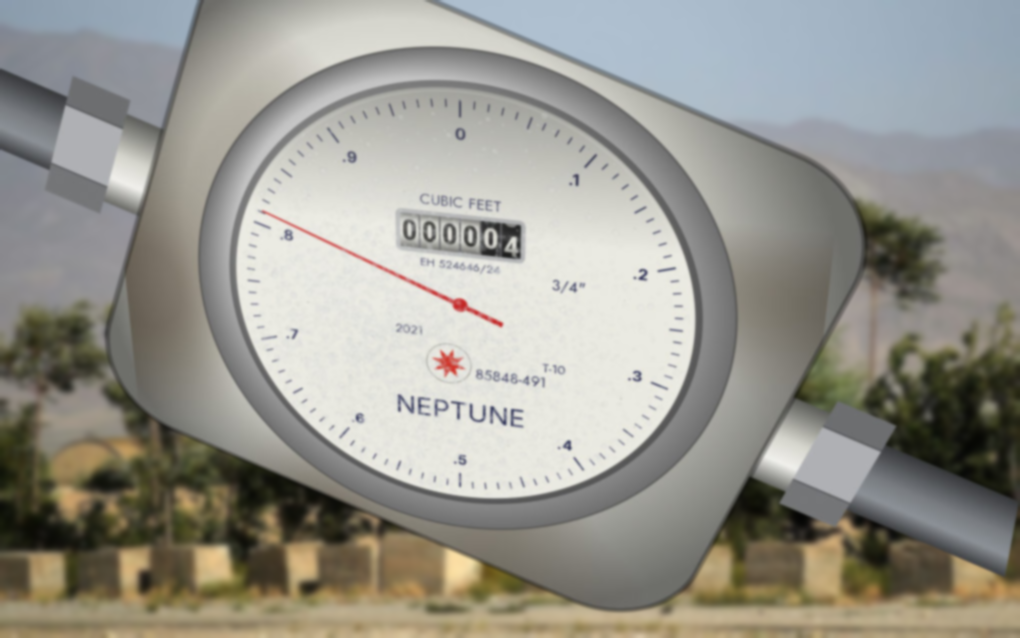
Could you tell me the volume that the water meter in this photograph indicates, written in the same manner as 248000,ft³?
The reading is 3.81,ft³
